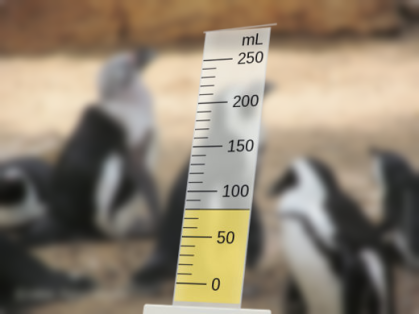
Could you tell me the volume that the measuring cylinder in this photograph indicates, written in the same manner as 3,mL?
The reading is 80,mL
